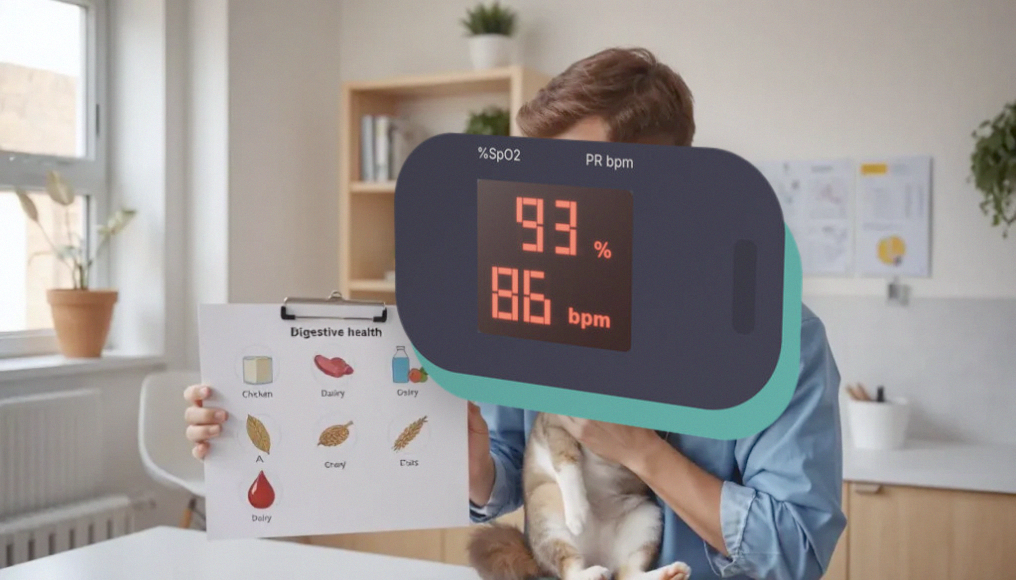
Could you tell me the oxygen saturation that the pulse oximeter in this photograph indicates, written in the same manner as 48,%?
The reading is 93,%
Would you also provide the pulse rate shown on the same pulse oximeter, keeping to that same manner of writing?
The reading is 86,bpm
